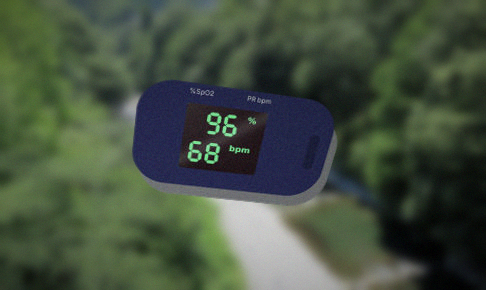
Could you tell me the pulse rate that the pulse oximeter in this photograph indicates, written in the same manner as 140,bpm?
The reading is 68,bpm
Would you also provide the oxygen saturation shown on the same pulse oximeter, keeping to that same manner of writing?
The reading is 96,%
